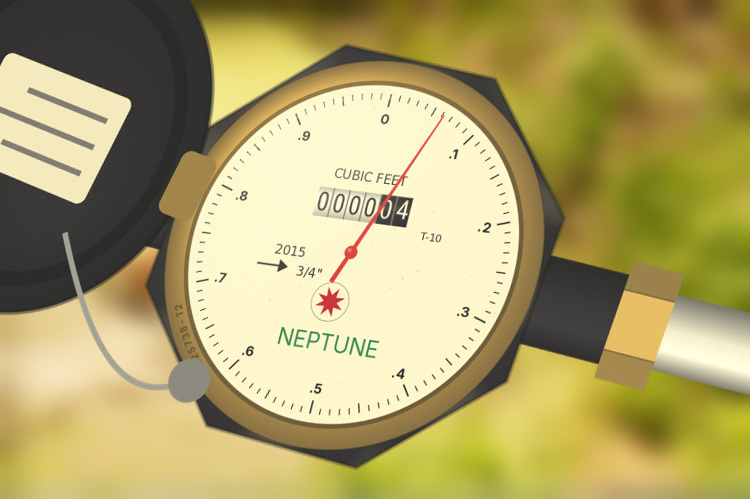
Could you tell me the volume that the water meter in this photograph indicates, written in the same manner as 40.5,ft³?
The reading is 4.06,ft³
